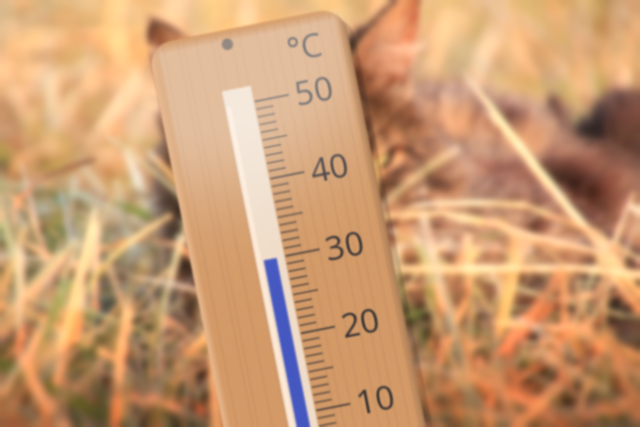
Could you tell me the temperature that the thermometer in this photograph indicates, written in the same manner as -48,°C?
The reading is 30,°C
